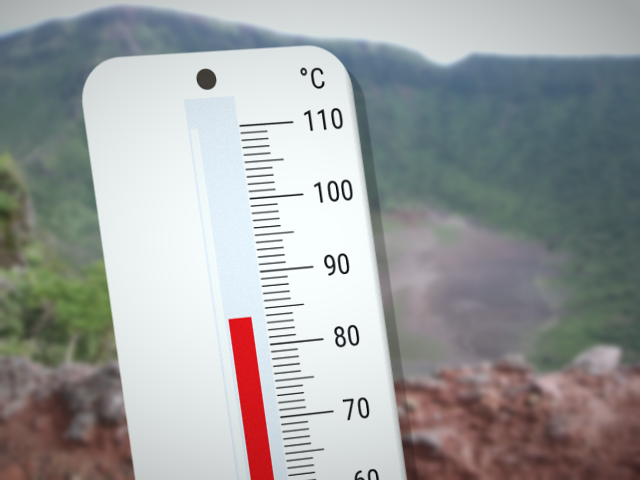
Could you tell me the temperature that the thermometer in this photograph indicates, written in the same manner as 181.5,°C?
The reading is 84,°C
